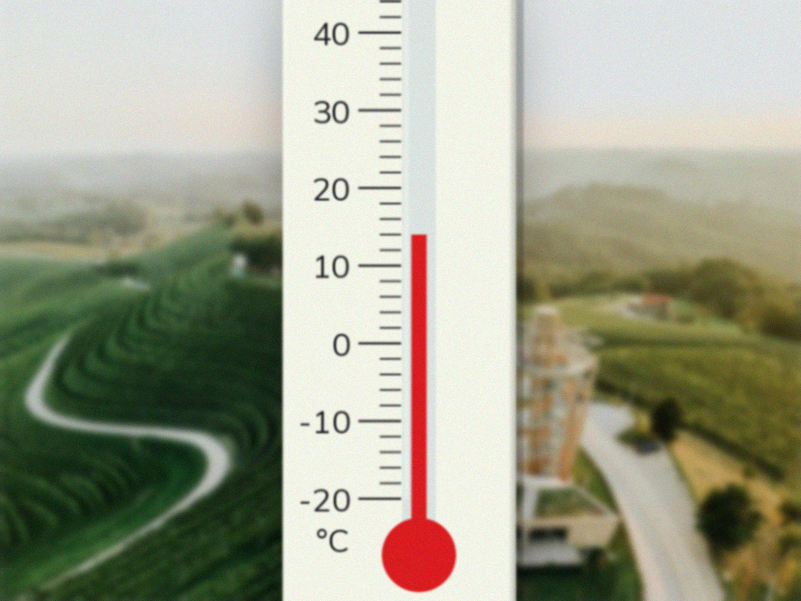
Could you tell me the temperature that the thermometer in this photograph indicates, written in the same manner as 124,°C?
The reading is 14,°C
